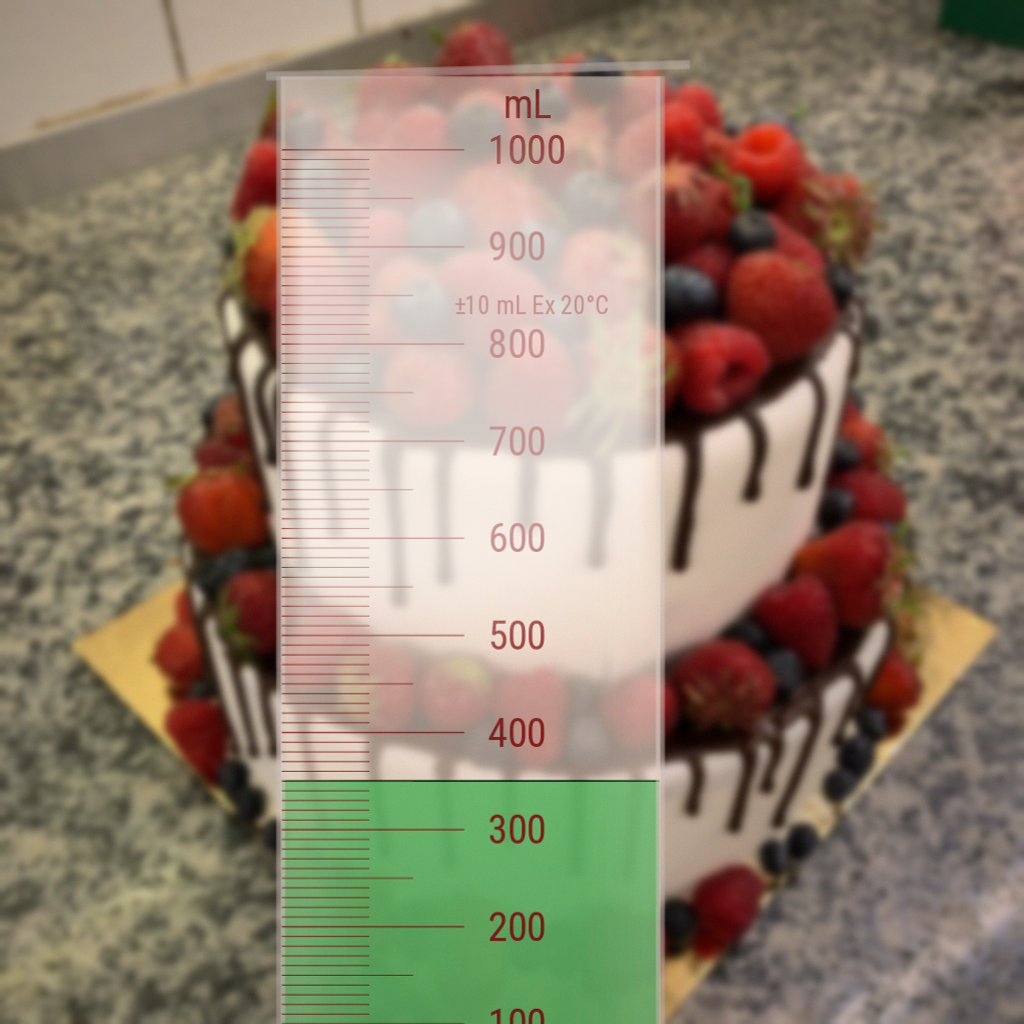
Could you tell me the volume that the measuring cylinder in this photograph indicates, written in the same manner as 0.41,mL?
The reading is 350,mL
